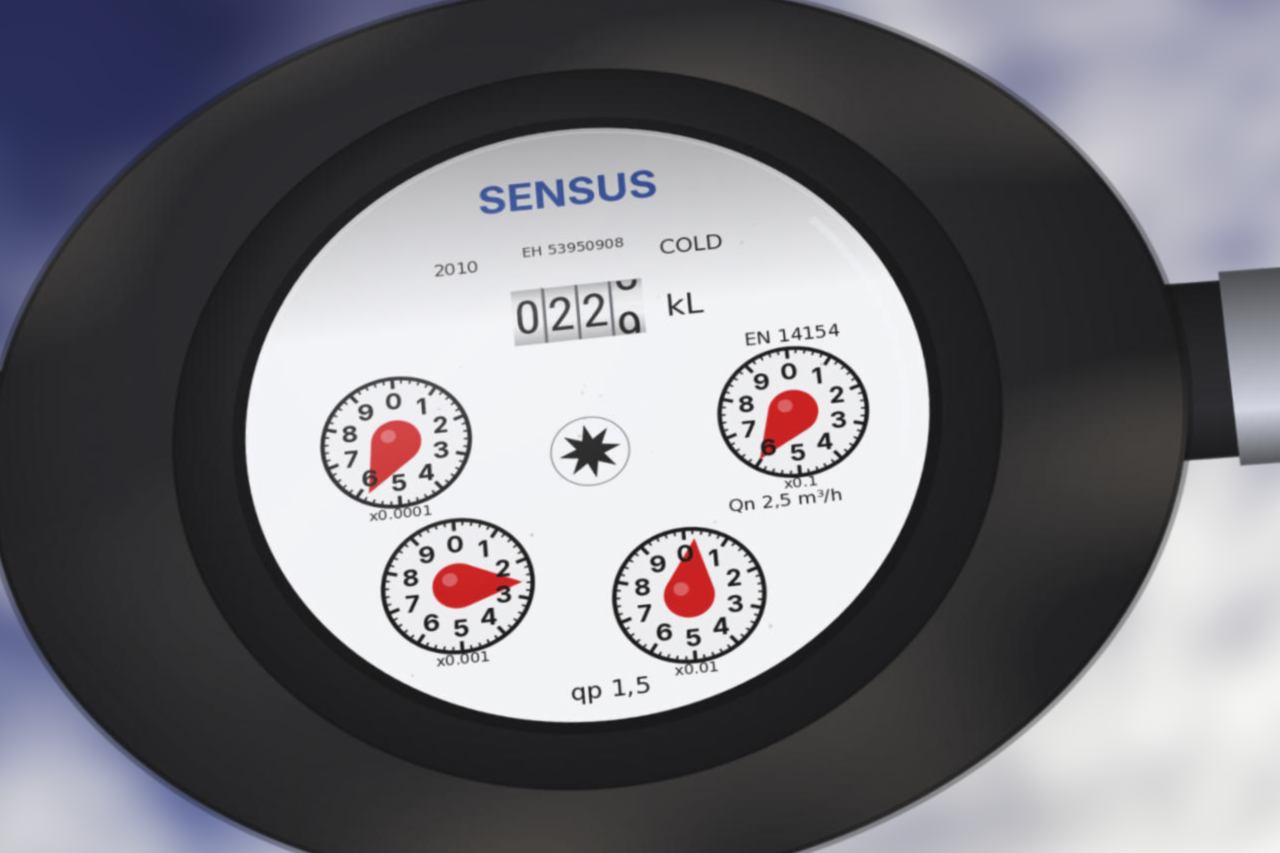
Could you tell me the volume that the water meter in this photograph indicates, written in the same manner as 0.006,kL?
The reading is 228.6025,kL
